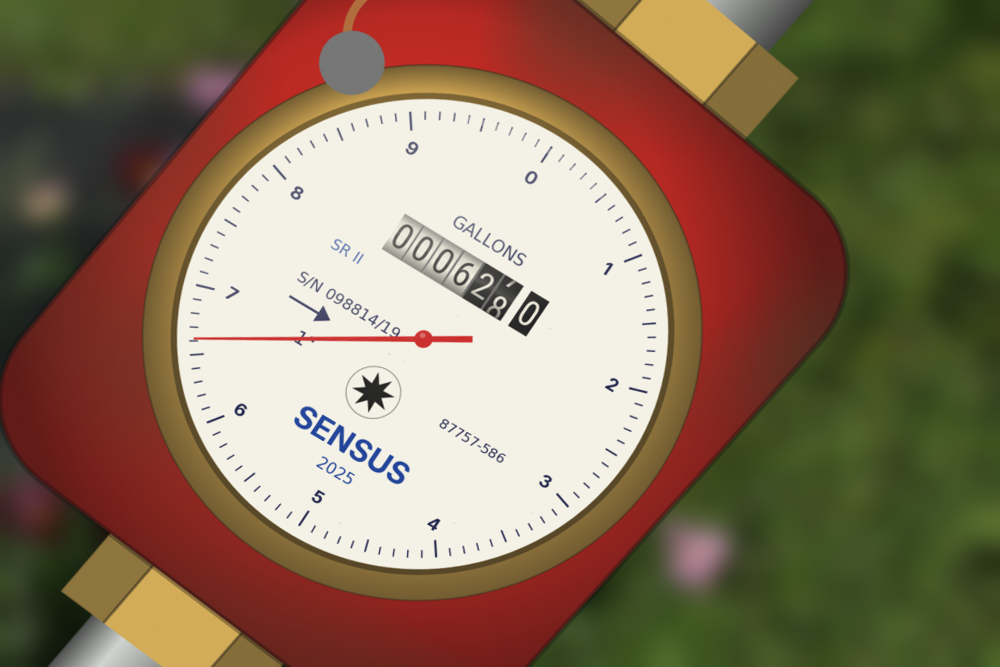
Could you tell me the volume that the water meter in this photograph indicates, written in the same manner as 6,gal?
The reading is 6276.6,gal
